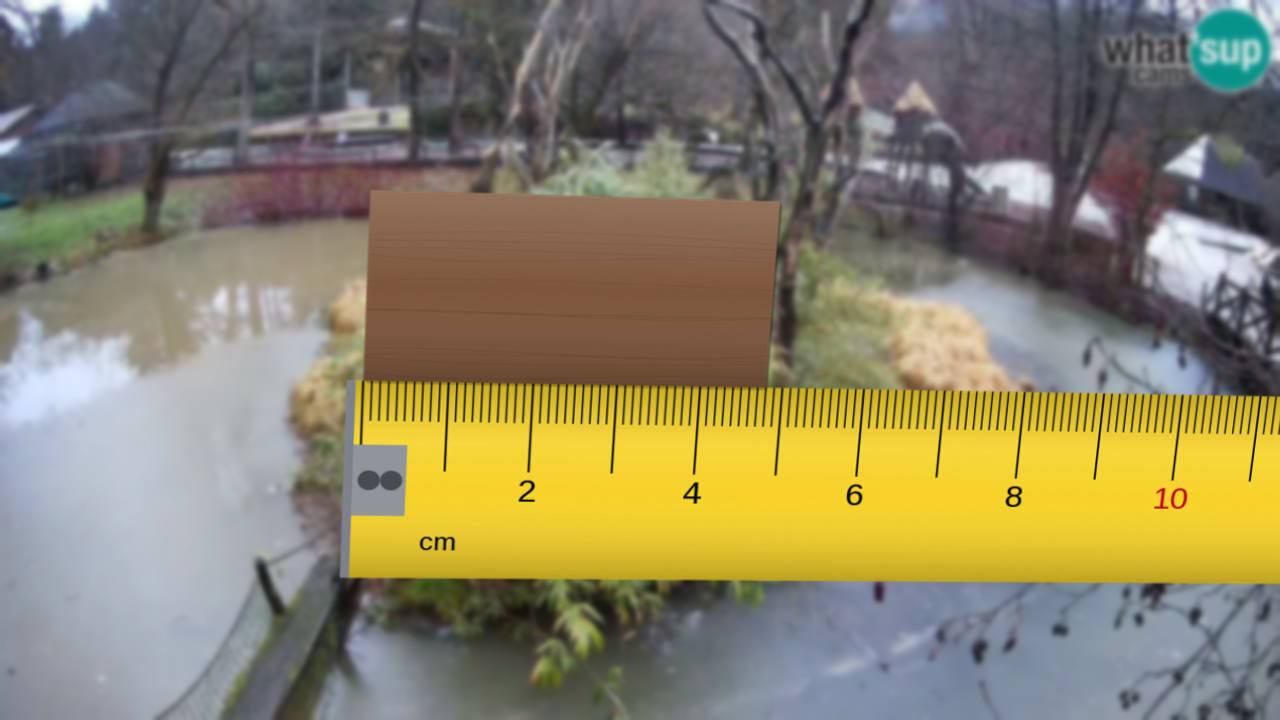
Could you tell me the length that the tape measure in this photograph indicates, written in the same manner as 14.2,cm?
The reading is 4.8,cm
